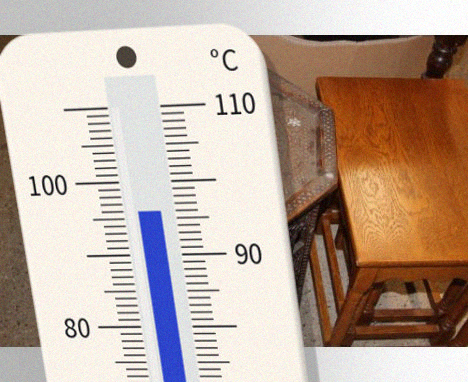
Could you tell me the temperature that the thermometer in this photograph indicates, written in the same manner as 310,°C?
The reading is 96,°C
